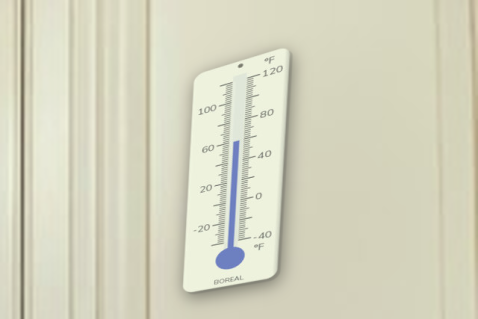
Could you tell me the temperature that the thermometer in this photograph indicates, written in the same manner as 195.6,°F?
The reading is 60,°F
